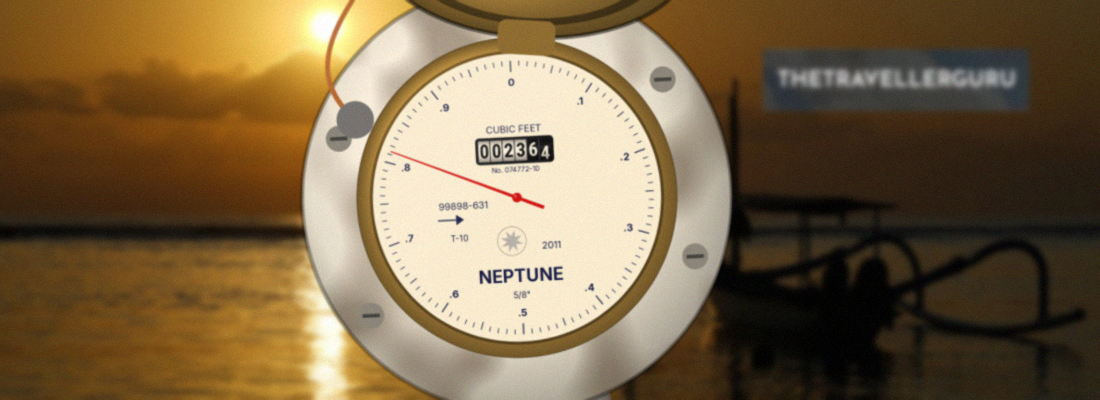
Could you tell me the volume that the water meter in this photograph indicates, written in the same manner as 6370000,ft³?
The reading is 2363.81,ft³
